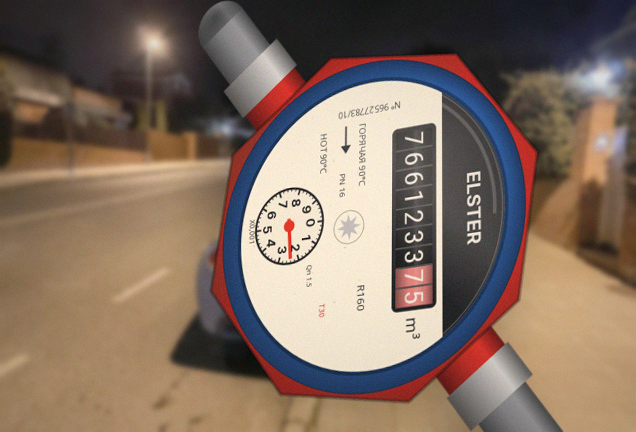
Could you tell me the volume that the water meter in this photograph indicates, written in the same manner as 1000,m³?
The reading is 7661233.752,m³
